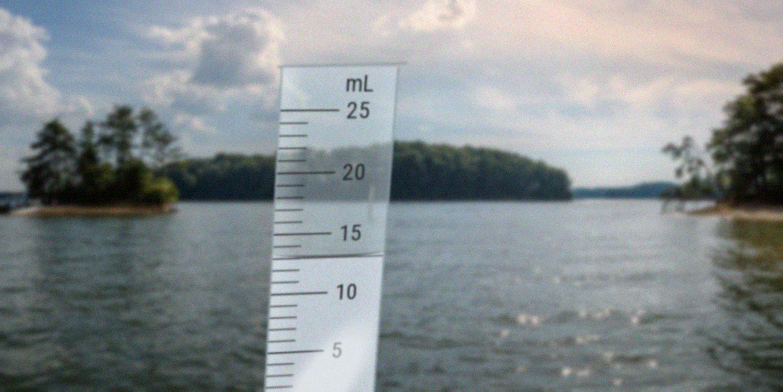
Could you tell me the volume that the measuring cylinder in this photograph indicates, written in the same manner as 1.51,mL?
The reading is 13,mL
